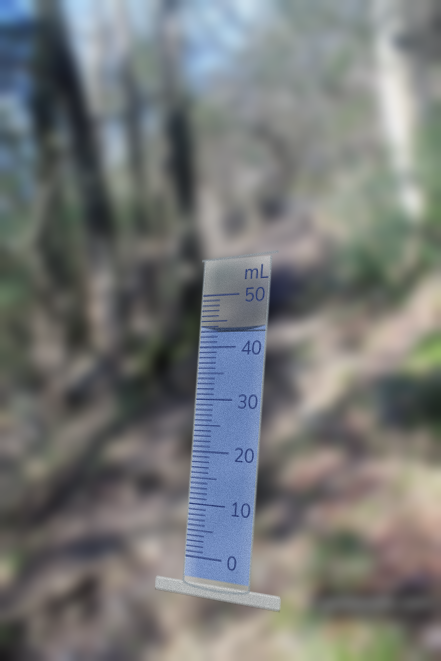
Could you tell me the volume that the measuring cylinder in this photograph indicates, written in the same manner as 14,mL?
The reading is 43,mL
